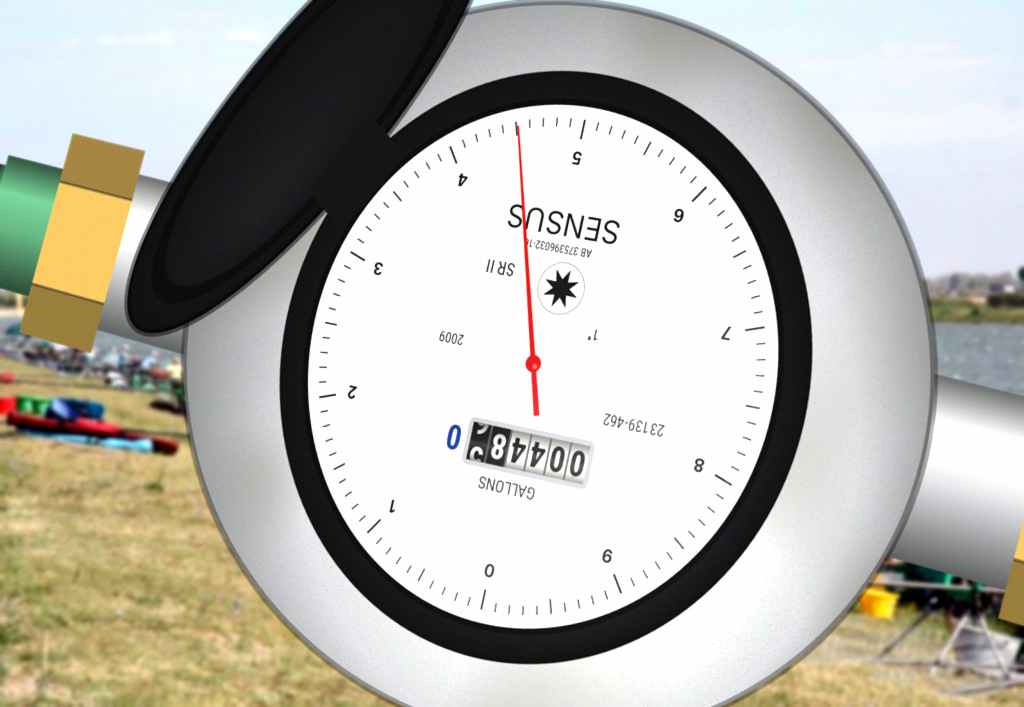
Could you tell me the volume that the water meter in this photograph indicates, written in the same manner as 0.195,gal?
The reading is 44854.5,gal
